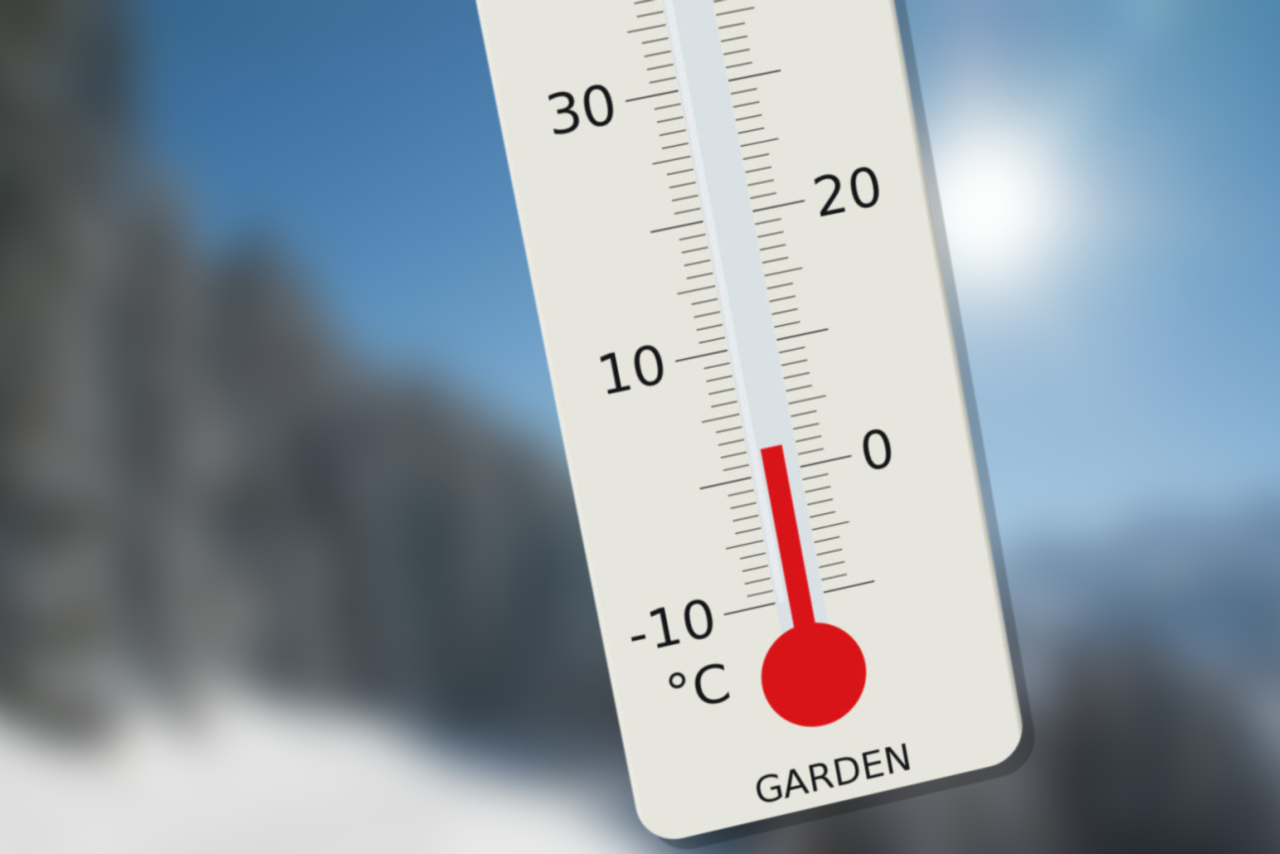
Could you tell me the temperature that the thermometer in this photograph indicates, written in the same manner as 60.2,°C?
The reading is 2,°C
